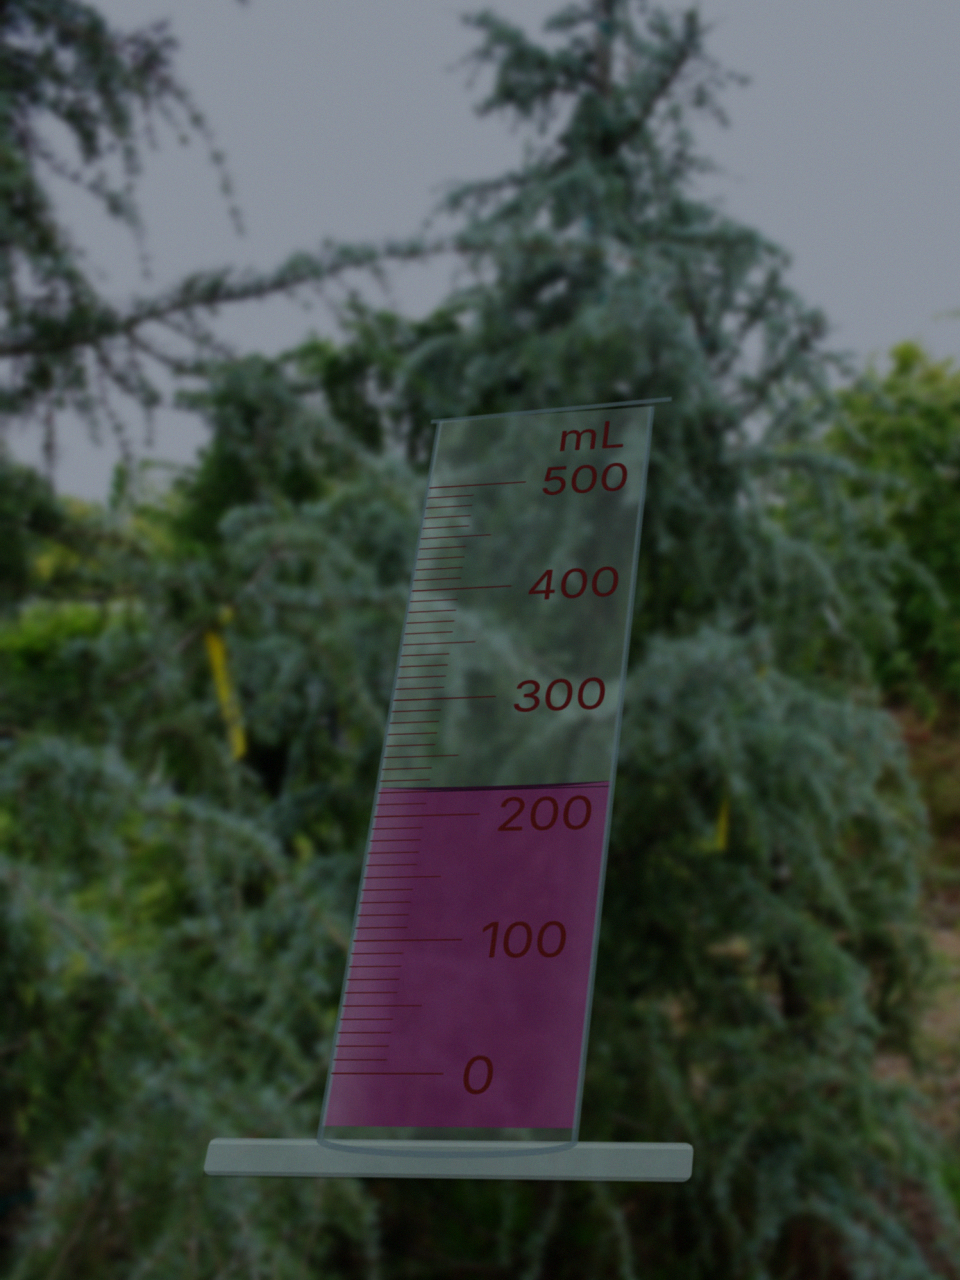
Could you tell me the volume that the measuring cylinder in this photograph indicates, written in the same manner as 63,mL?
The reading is 220,mL
